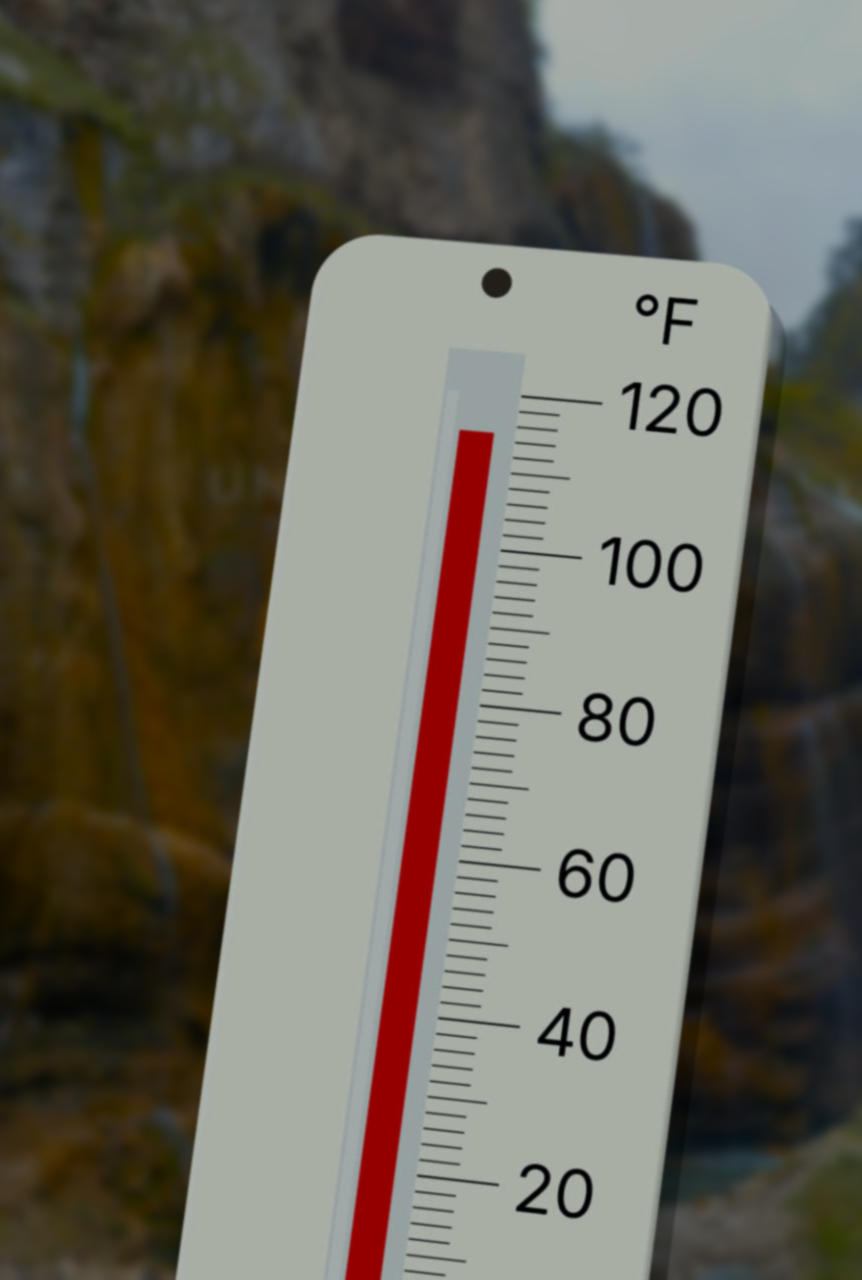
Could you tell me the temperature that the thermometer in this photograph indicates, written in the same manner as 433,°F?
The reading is 115,°F
